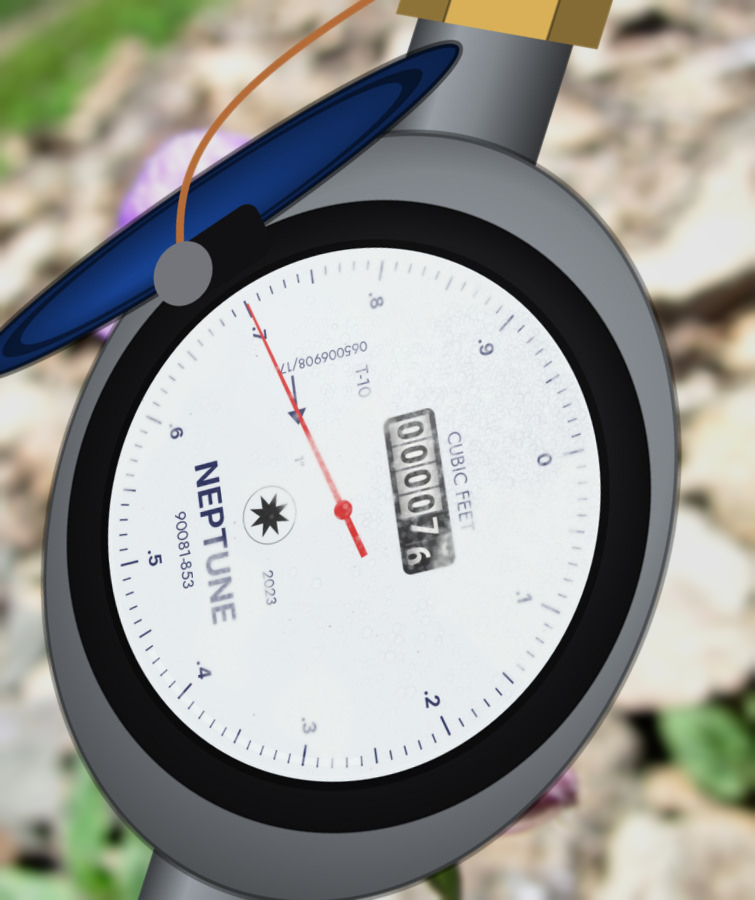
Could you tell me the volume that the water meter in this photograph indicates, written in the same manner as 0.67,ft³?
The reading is 75.70,ft³
